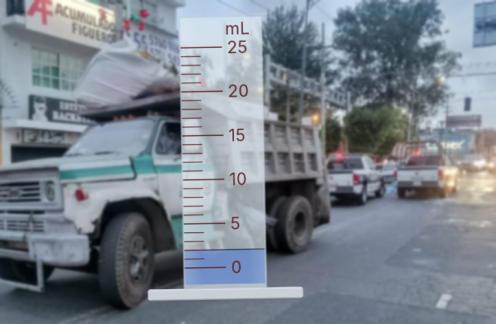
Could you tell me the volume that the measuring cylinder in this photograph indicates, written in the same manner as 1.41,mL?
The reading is 2,mL
